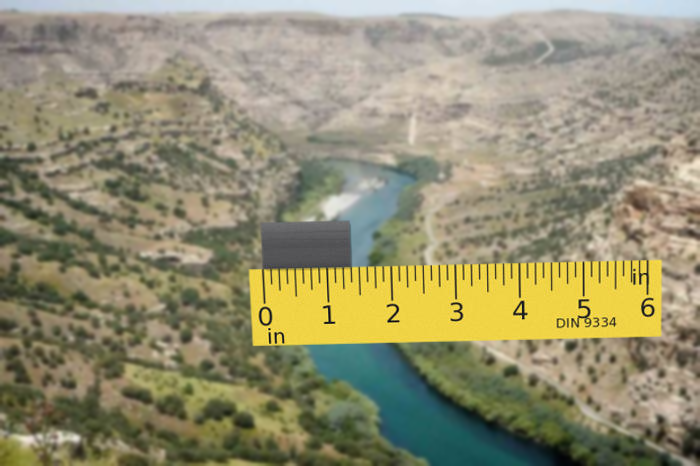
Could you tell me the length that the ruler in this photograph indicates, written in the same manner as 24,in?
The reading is 1.375,in
